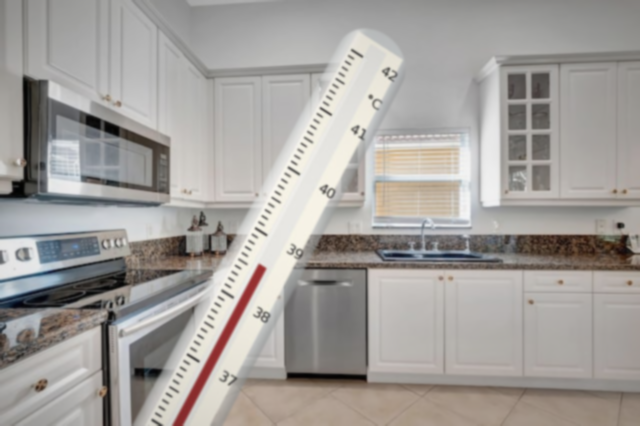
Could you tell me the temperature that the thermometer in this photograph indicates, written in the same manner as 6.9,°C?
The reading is 38.6,°C
